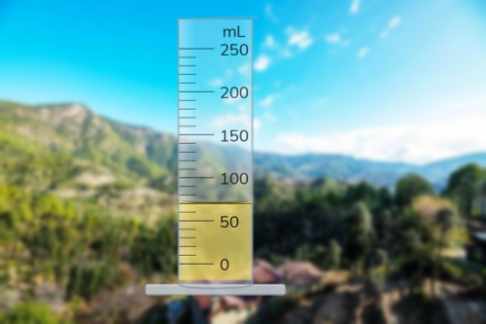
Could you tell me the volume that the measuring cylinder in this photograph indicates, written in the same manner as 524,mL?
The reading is 70,mL
